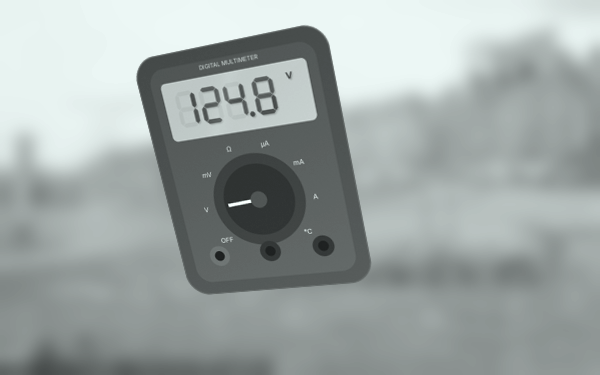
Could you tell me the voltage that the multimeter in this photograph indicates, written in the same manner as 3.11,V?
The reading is 124.8,V
